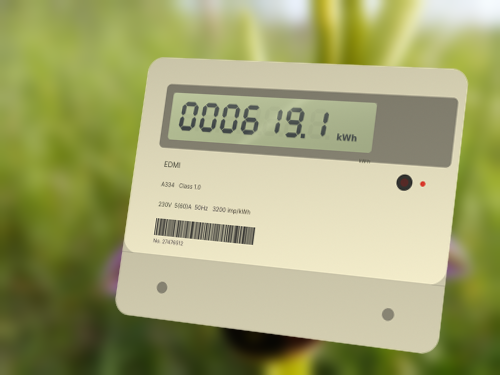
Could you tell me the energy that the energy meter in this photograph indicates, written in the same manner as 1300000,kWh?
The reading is 619.1,kWh
